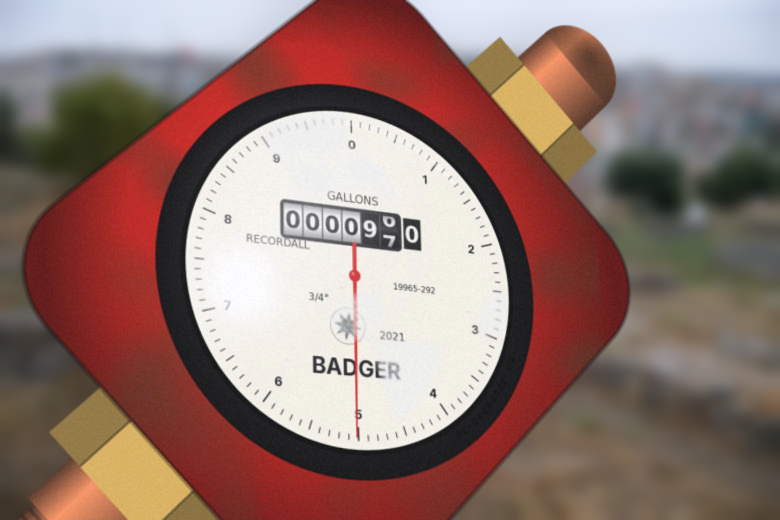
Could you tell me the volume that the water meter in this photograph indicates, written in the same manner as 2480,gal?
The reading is 965.0,gal
